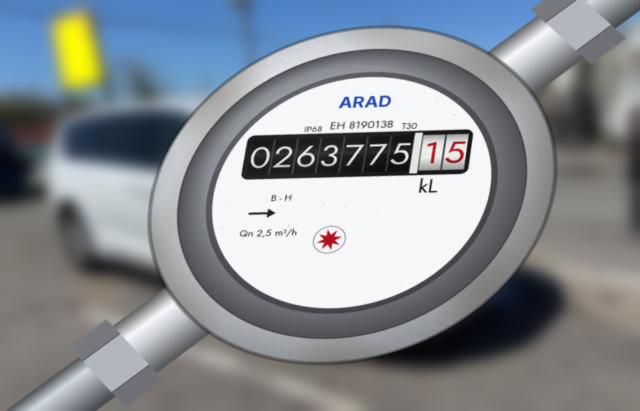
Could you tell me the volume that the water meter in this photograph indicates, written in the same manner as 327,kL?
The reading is 263775.15,kL
